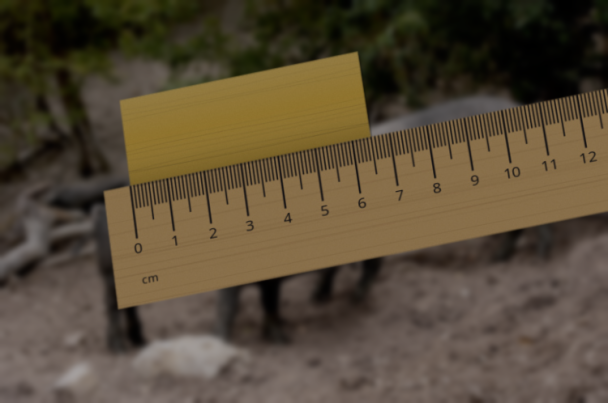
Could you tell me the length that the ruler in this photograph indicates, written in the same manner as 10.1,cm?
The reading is 6.5,cm
